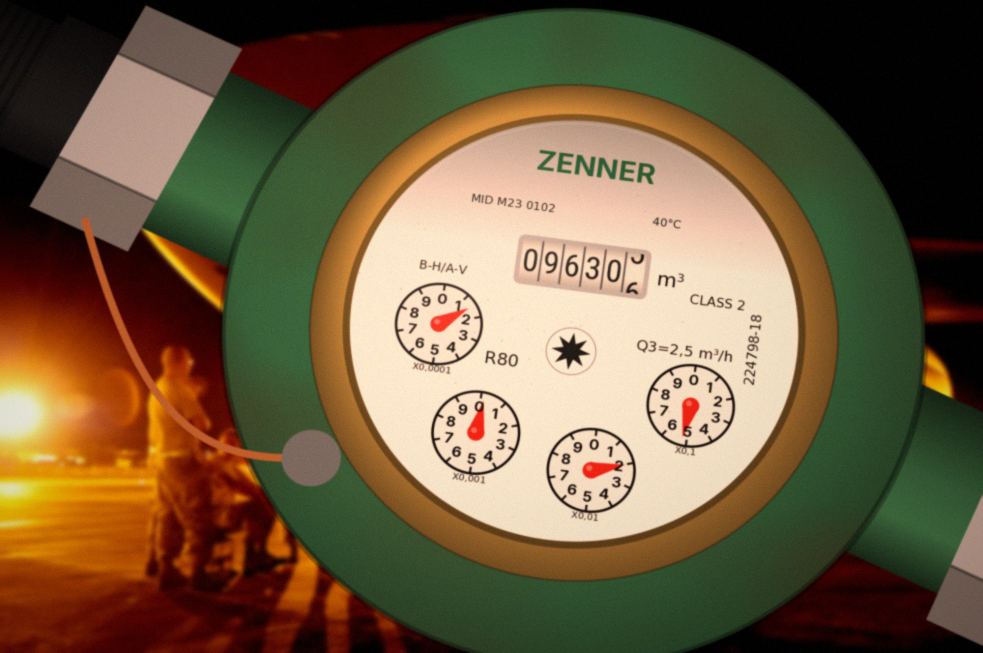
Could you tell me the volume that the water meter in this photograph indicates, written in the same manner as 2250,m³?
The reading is 96305.5201,m³
